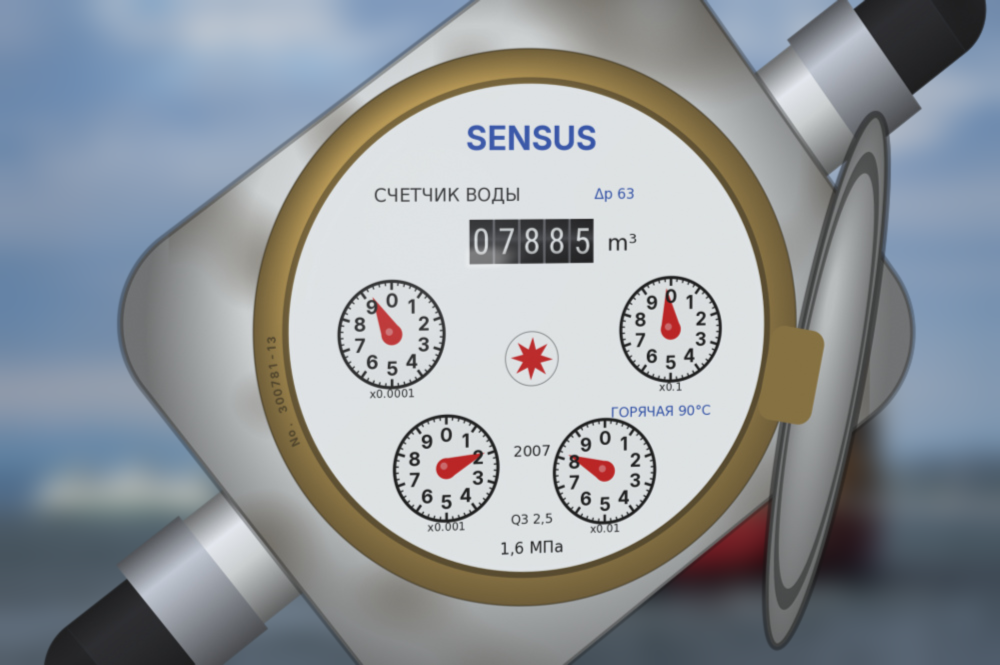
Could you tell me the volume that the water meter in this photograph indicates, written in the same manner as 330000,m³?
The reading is 7884.9819,m³
